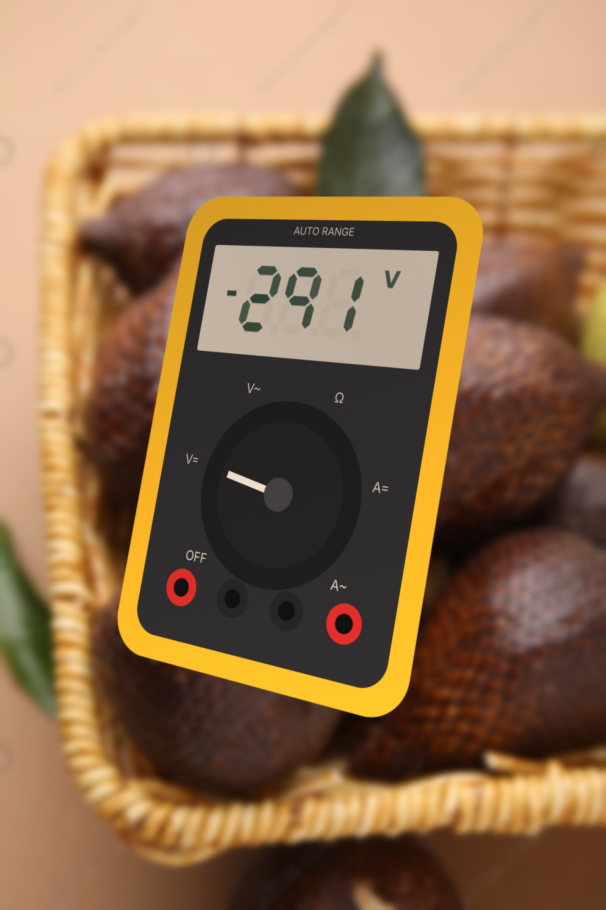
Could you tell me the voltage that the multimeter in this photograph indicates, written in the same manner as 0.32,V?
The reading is -291,V
